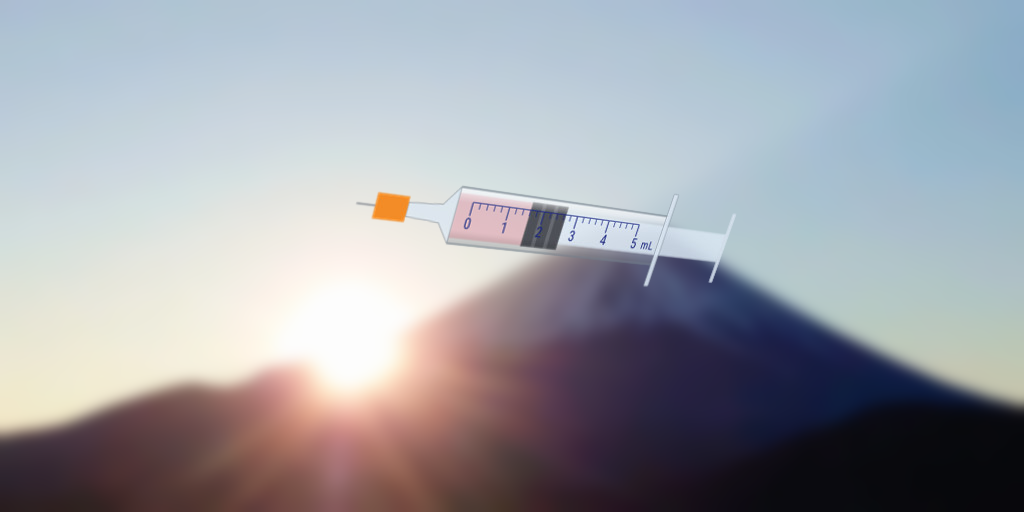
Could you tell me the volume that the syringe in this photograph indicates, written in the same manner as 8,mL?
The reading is 1.6,mL
